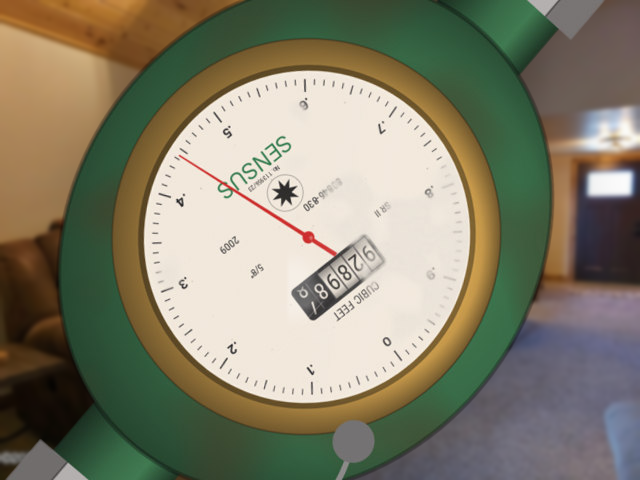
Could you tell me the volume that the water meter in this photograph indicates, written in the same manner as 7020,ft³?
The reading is 928987.44,ft³
